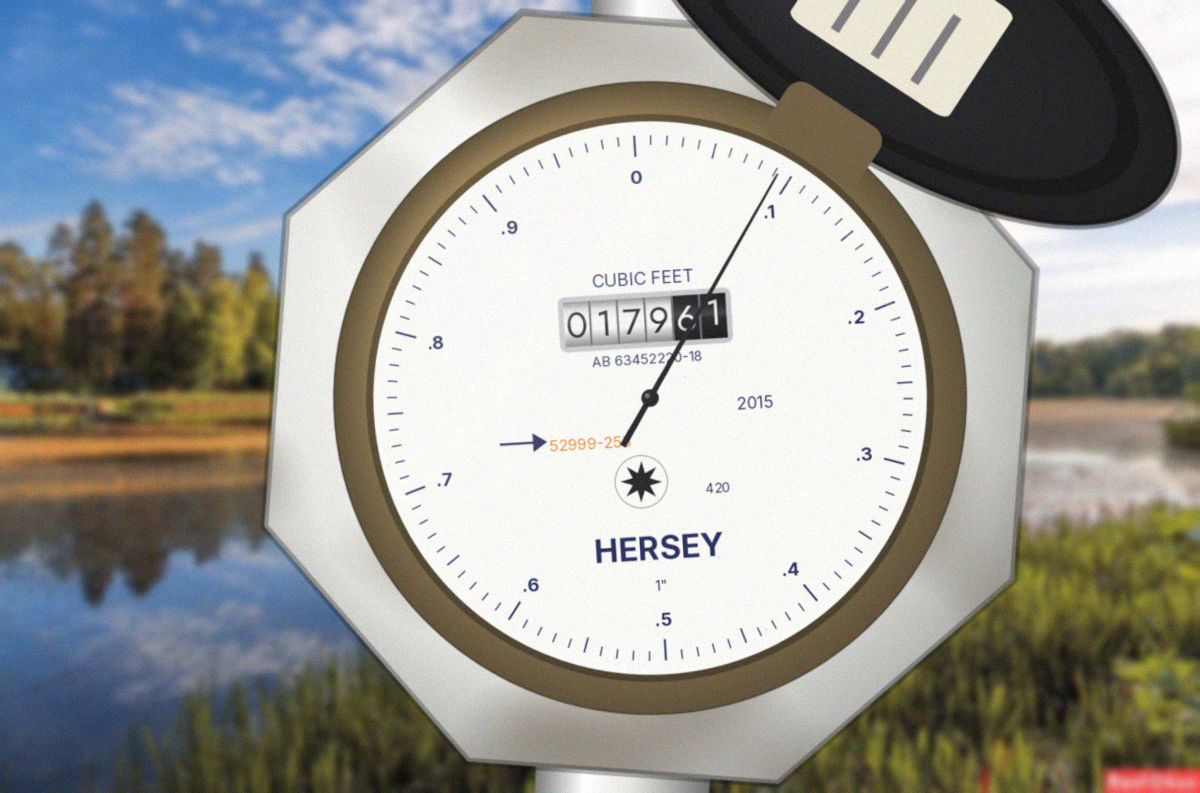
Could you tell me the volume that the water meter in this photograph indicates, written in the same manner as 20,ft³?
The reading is 17961.09,ft³
